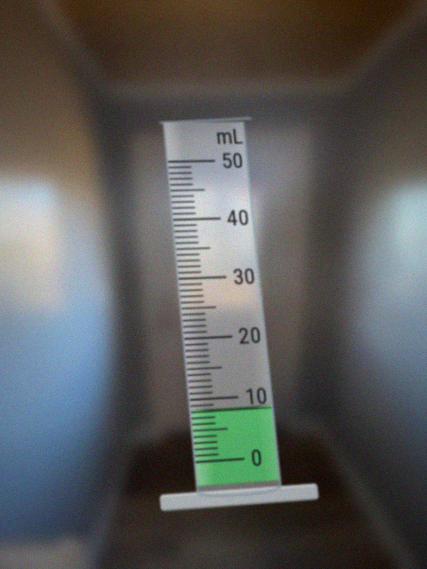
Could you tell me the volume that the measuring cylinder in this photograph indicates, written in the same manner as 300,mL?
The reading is 8,mL
